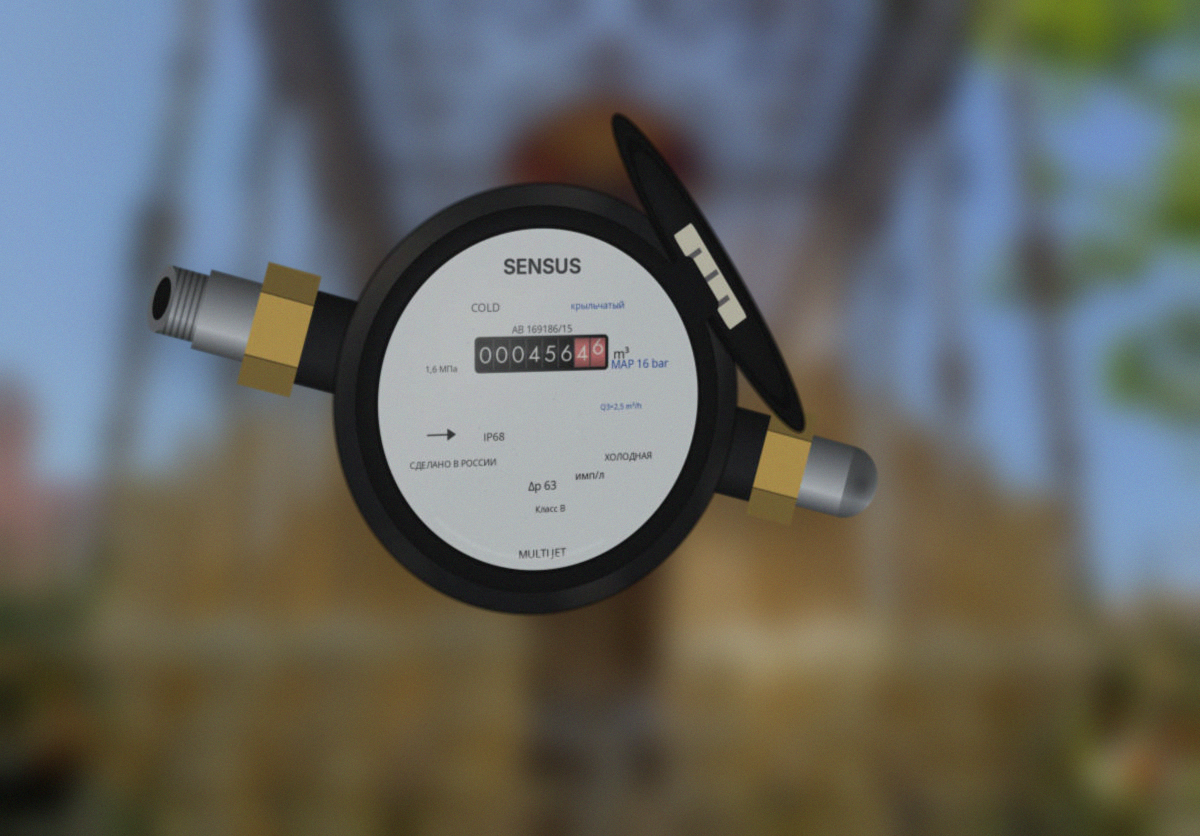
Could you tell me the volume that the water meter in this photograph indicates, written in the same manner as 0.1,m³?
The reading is 456.46,m³
